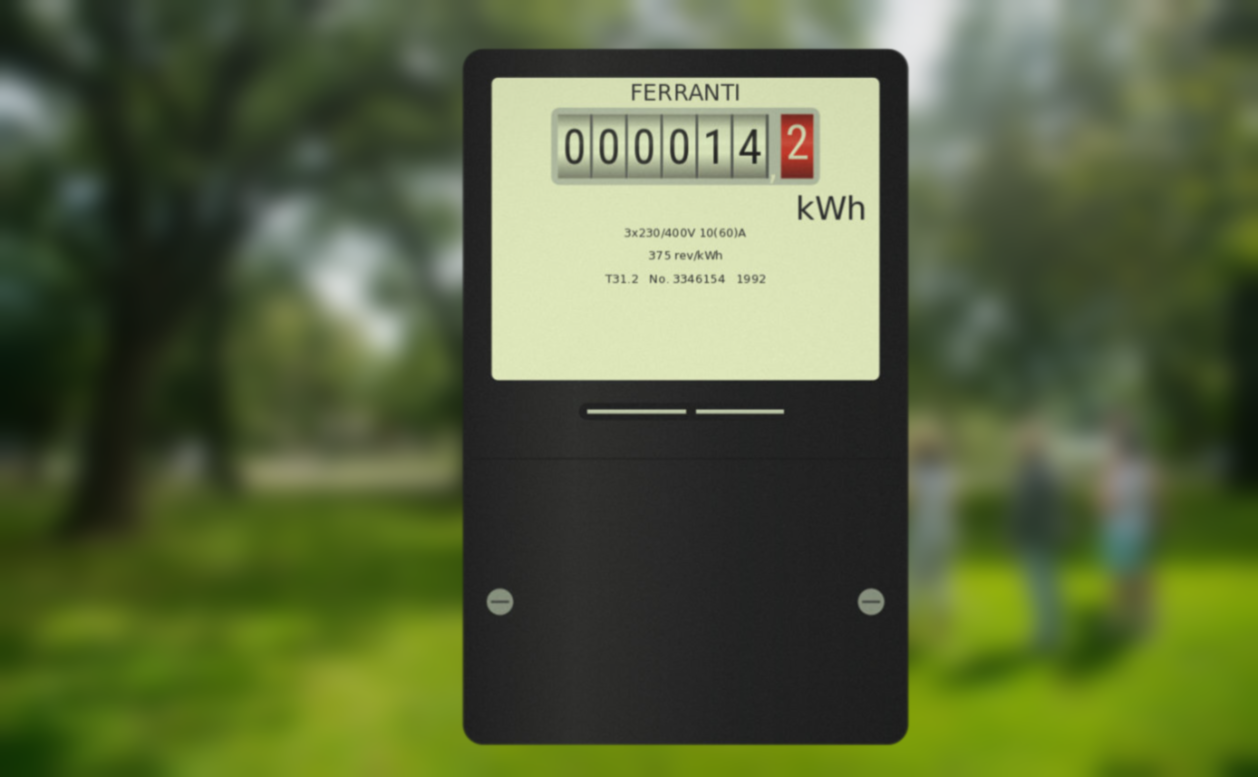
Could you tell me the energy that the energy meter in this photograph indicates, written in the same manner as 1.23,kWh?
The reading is 14.2,kWh
